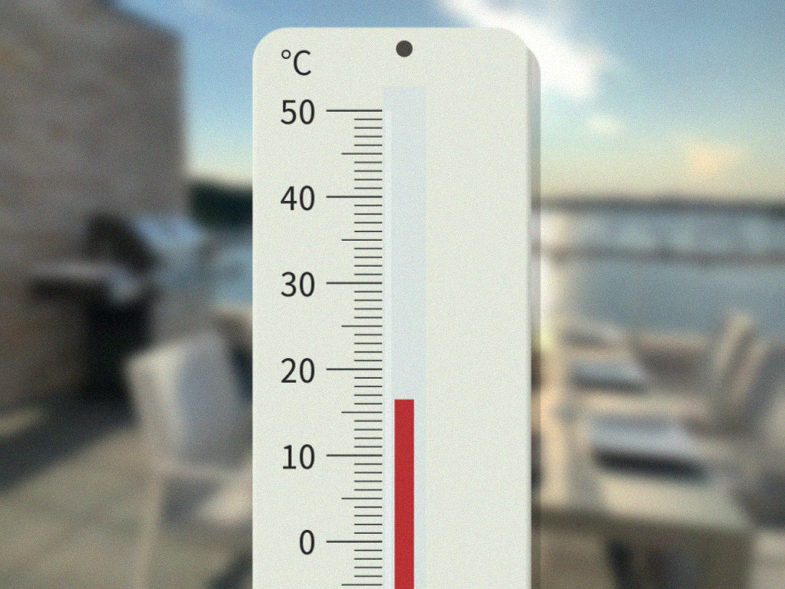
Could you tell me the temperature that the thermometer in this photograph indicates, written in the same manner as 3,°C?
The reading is 16.5,°C
